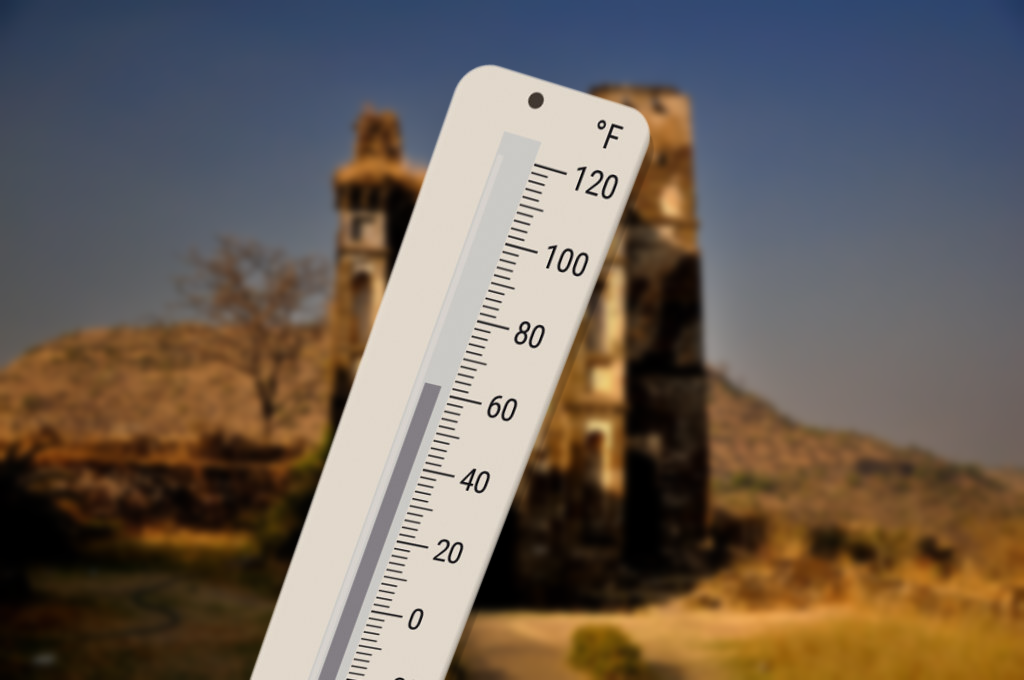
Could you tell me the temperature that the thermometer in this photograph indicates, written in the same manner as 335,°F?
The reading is 62,°F
